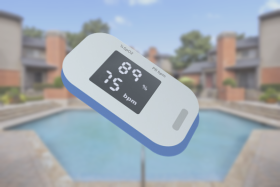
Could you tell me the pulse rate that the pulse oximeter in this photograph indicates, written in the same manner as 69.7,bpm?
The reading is 75,bpm
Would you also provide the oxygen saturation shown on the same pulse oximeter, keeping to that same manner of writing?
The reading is 89,%
